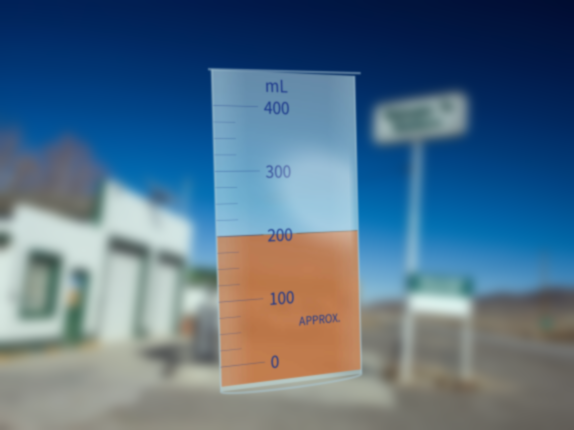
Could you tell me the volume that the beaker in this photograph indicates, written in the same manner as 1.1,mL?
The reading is 200,mL
